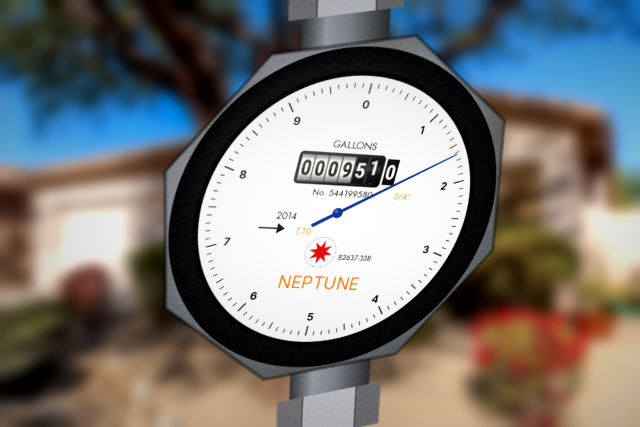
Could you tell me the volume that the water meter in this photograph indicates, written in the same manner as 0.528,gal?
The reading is 9511.6,gal
